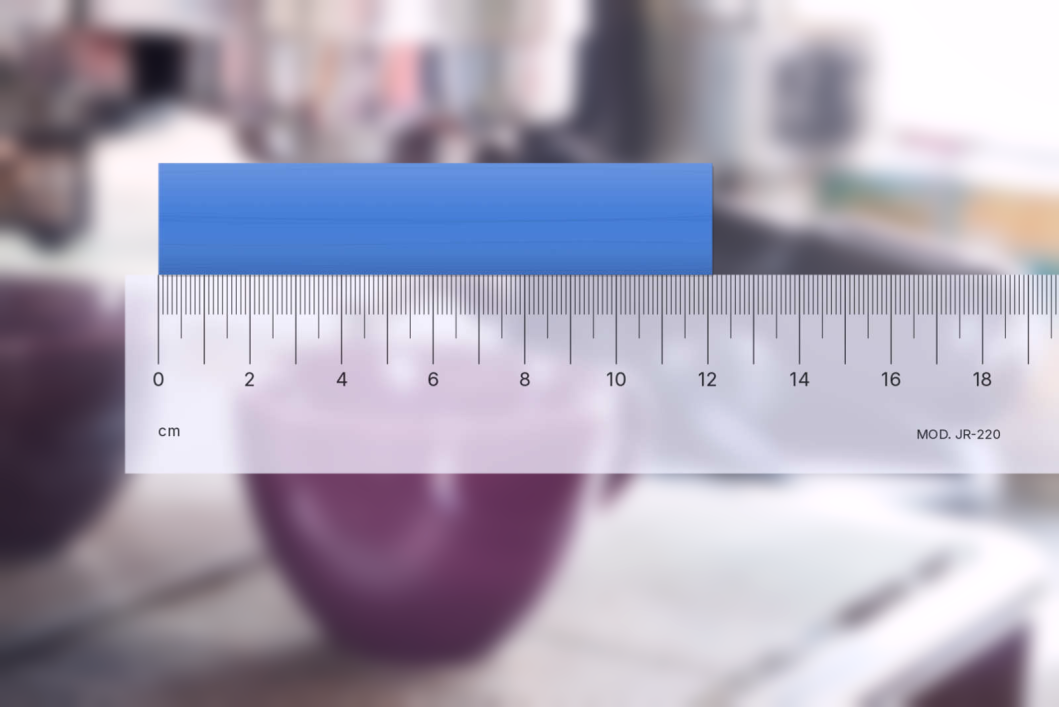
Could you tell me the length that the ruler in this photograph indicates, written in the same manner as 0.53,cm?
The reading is 12.1,cm
